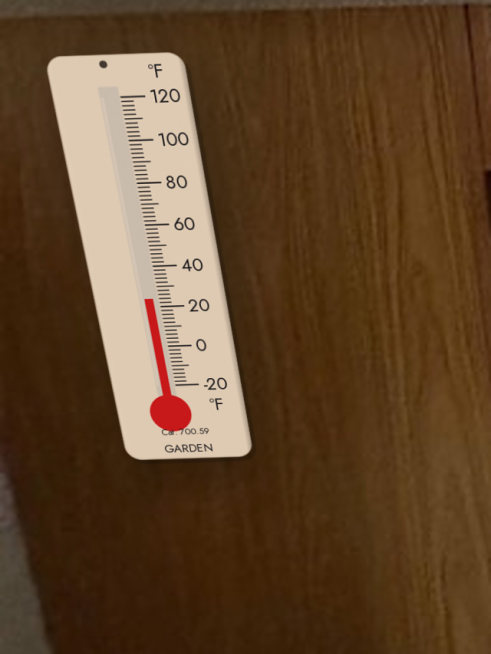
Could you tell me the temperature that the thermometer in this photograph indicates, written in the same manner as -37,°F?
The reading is 24,°F
